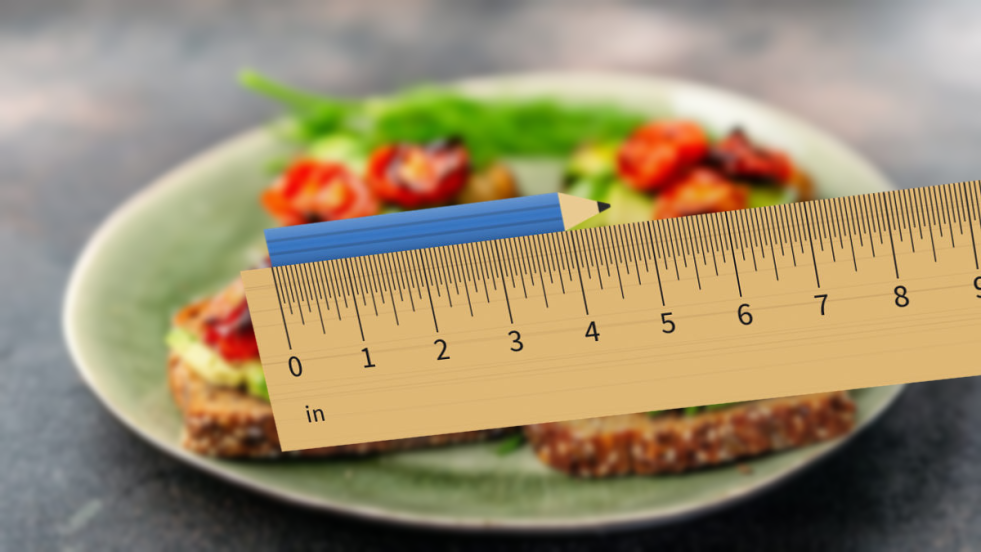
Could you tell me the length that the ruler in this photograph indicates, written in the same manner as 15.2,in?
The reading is 4.5625,in
